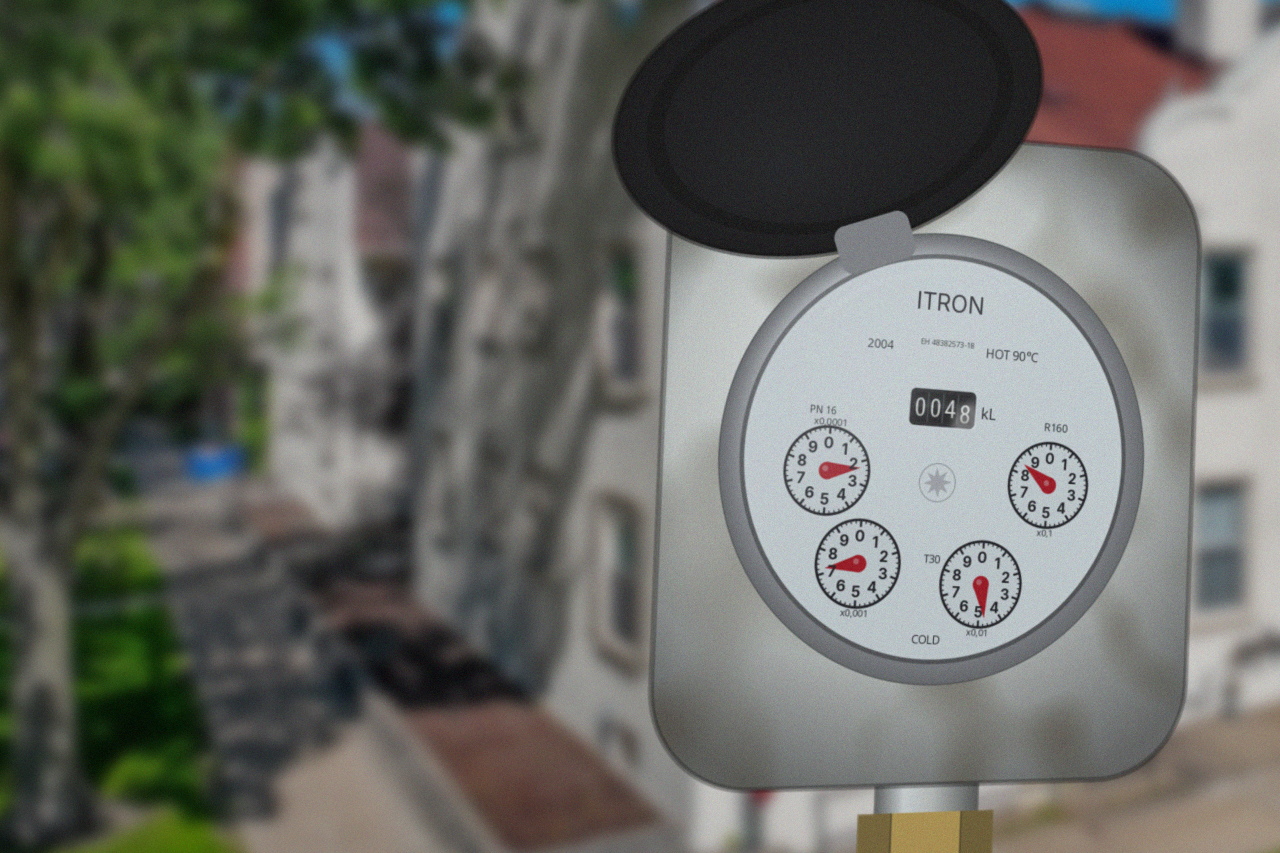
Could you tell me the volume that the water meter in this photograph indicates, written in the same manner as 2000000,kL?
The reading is 47.8472,kL
